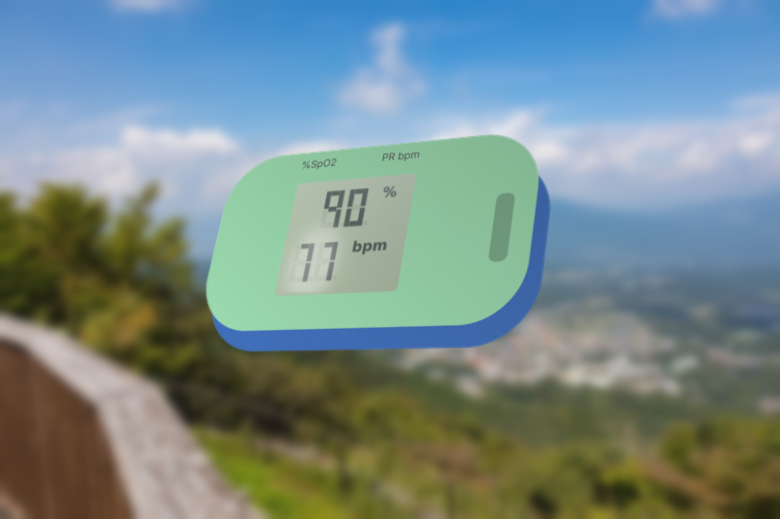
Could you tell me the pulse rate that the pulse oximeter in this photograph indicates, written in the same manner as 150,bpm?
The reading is 77,bpm
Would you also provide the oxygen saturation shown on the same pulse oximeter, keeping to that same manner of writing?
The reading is 90,%
